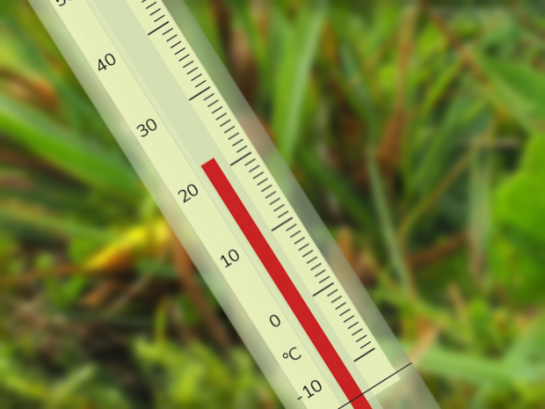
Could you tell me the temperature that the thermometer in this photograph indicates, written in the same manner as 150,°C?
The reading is 22,°C
